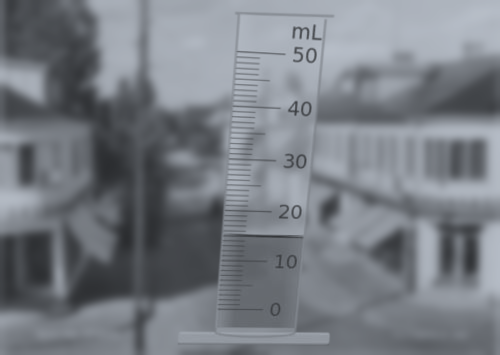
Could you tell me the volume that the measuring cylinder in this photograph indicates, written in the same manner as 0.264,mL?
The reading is 15,mL
